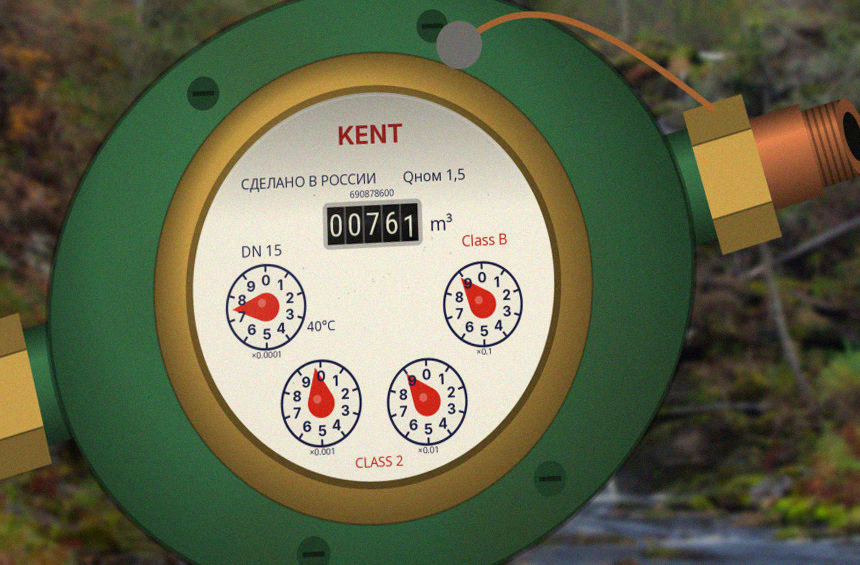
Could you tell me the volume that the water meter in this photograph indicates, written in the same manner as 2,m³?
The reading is 760.8897,m³
